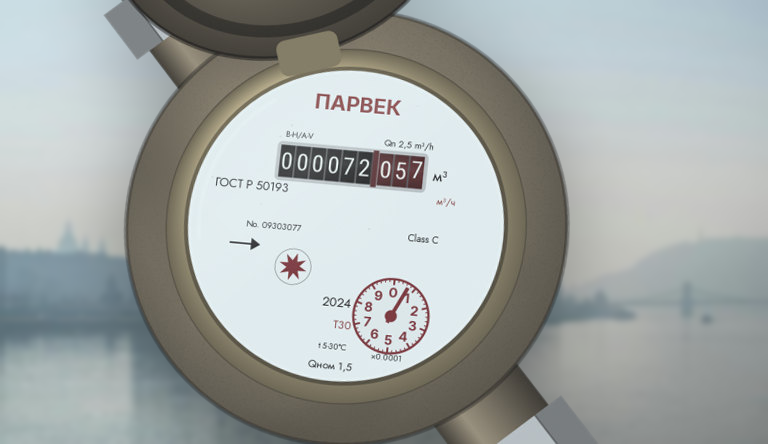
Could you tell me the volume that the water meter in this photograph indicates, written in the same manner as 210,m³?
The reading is 72.0570,m³
